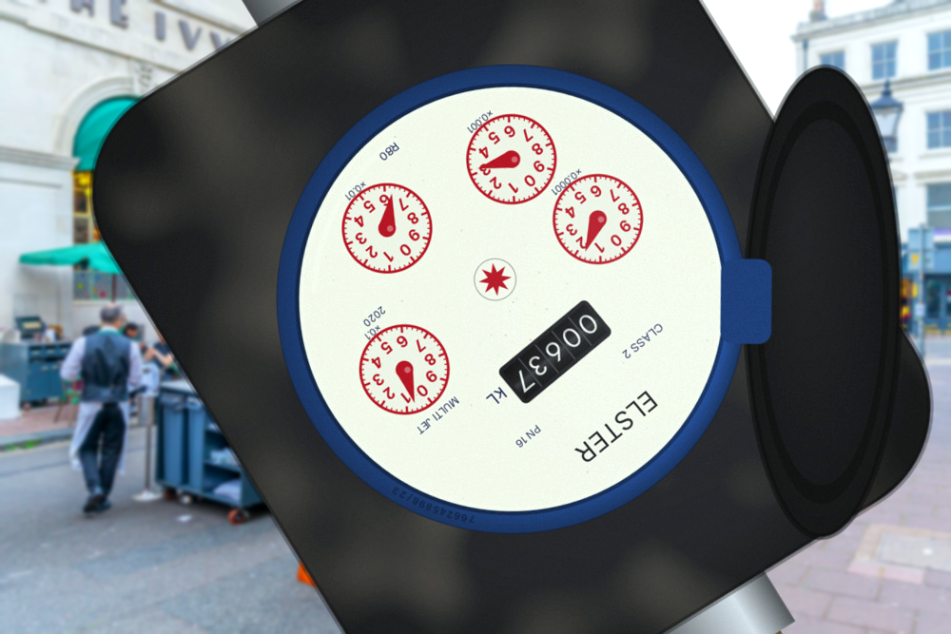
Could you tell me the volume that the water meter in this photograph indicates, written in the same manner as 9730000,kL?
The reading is 637.0631,kL
